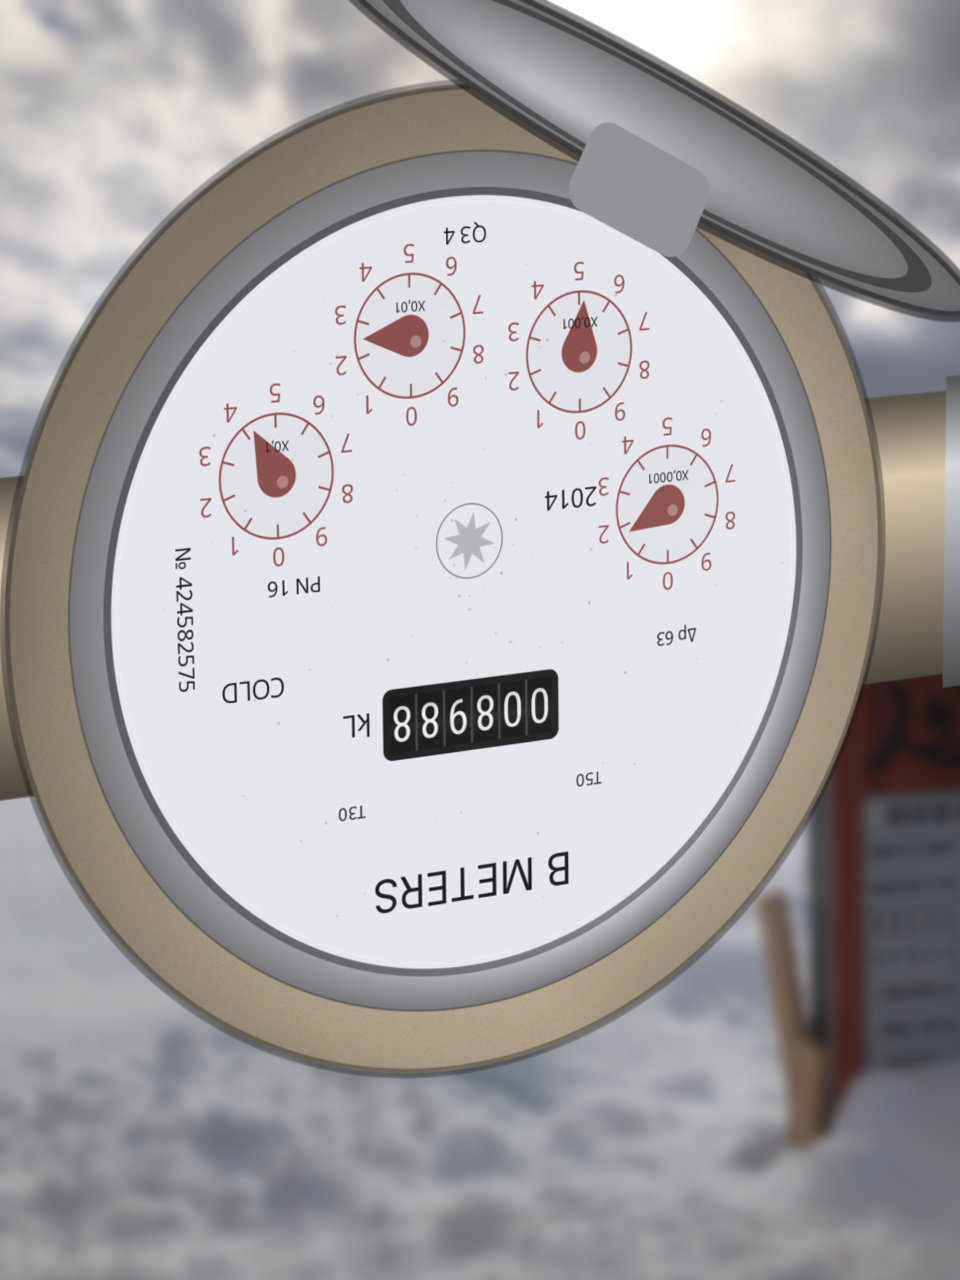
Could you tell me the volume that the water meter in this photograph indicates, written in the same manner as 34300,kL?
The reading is 8988.4251,kL
